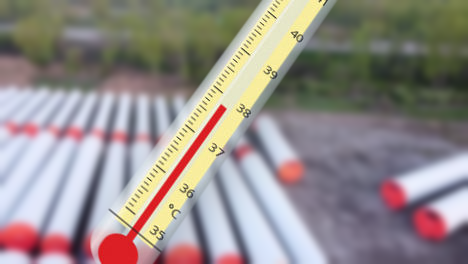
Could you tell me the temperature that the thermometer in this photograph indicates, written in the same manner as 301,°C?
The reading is 37.8,°C
